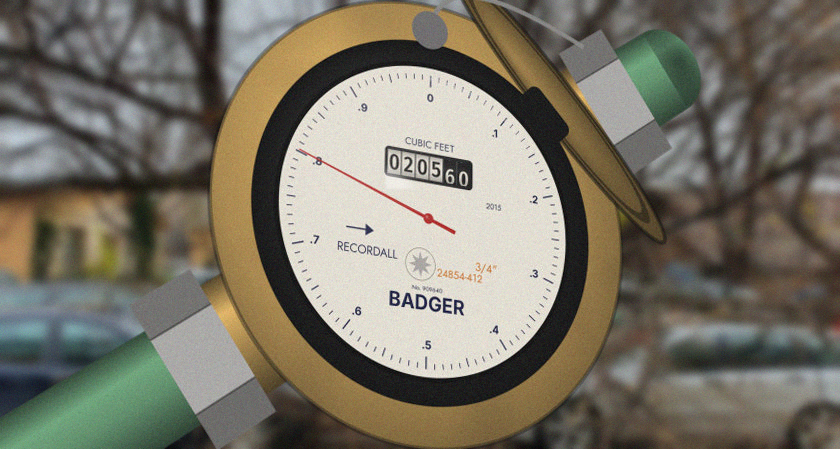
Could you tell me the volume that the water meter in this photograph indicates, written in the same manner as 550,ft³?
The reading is 20559.80,ft³
